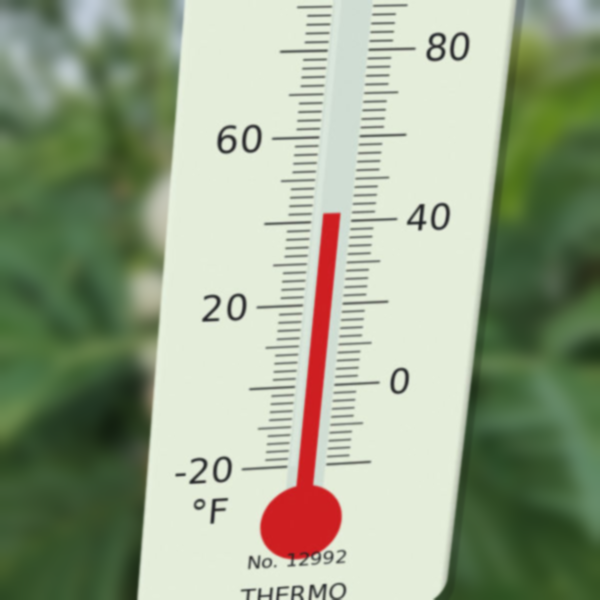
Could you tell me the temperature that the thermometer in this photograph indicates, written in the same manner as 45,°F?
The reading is 42,°F
